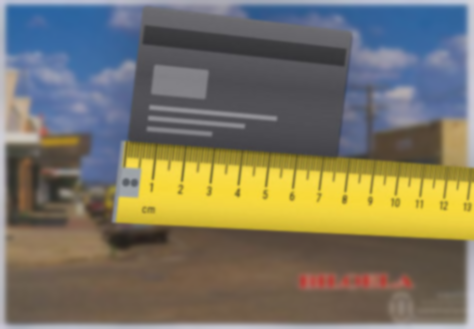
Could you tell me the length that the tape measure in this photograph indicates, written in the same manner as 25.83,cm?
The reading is 7.5,cm
